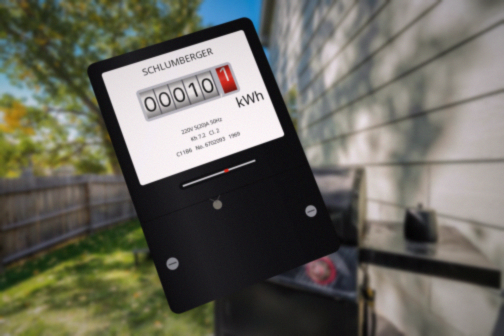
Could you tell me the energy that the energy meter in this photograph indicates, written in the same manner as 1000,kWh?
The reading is 10.1,kWh
